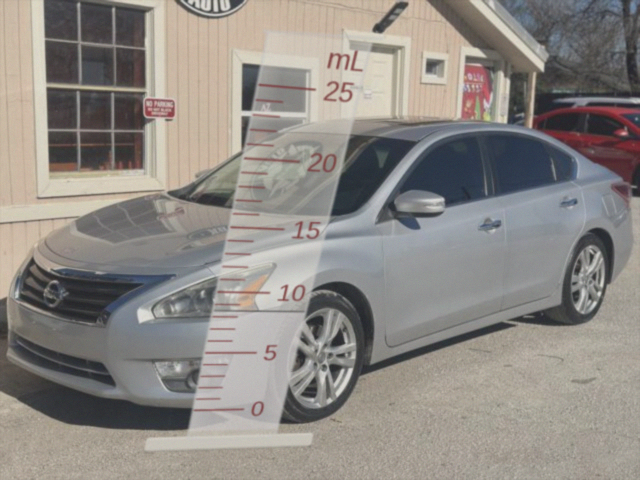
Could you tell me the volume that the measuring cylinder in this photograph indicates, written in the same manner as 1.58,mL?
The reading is 8.5,mL
